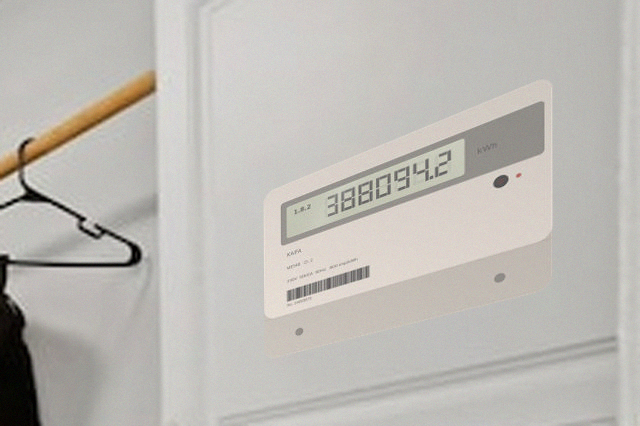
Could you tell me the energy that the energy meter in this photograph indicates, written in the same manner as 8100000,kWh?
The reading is 388094.2,kWh
